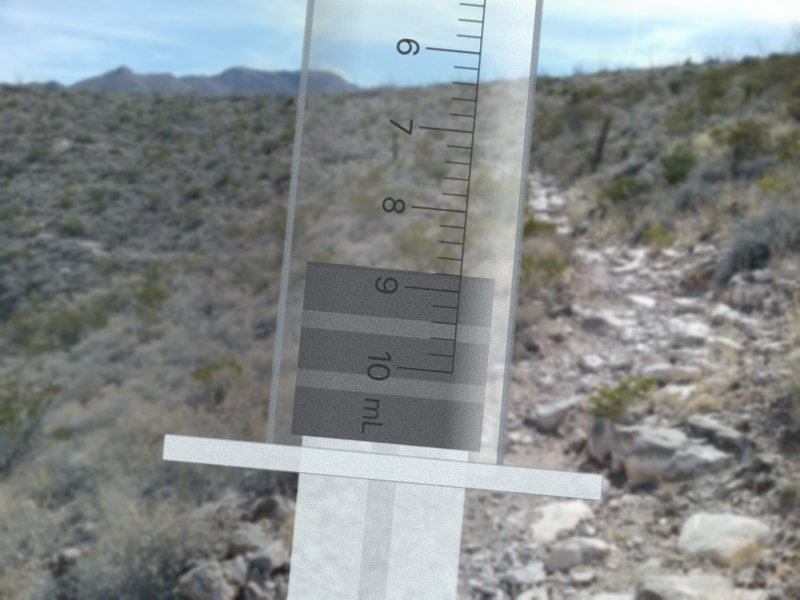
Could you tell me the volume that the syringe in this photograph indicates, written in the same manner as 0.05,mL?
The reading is 8.8,mL
